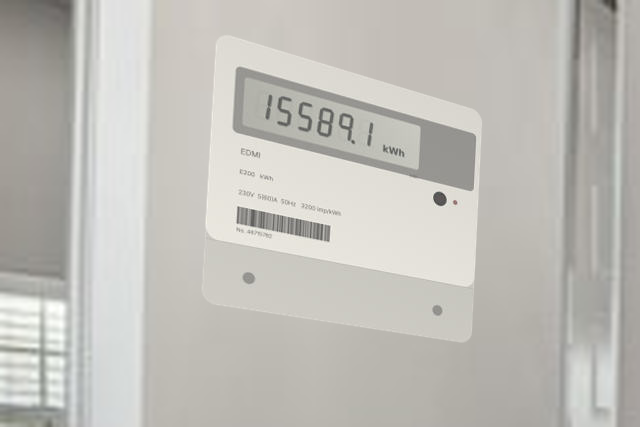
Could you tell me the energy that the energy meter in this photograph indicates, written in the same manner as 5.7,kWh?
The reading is 15589.1,kWh
